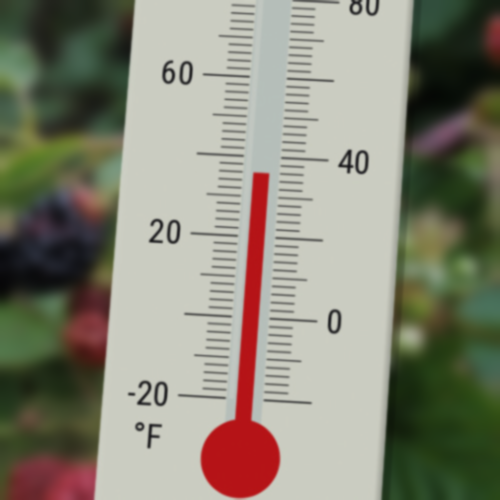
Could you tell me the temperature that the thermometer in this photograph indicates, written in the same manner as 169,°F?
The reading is 36,°F
